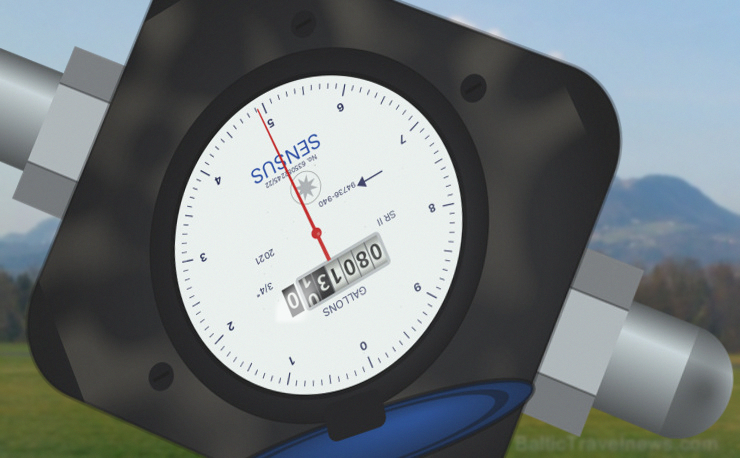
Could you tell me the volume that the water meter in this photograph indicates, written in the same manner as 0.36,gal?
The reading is 801304.9,gal
